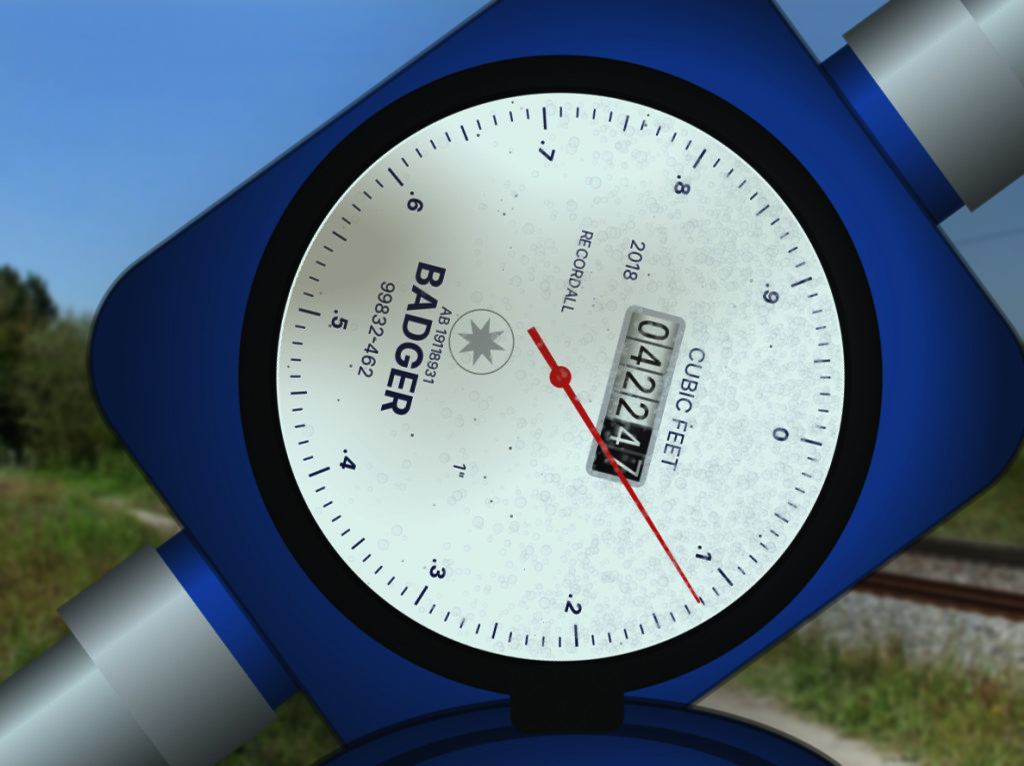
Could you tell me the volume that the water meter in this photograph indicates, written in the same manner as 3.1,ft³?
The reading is 42247.12,ft³
